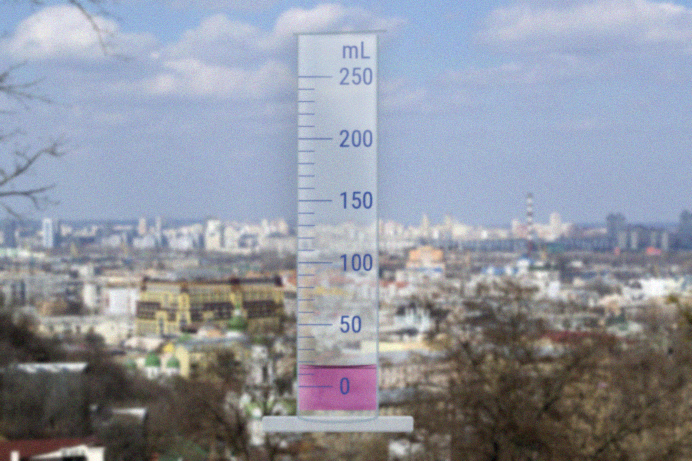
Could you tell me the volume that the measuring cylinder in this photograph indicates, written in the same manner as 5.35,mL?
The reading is 15,mL
